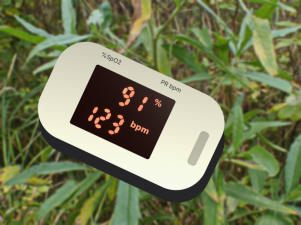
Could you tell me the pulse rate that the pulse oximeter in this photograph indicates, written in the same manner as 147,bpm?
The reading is 123,bpm
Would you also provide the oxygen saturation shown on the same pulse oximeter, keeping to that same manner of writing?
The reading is 91,%
